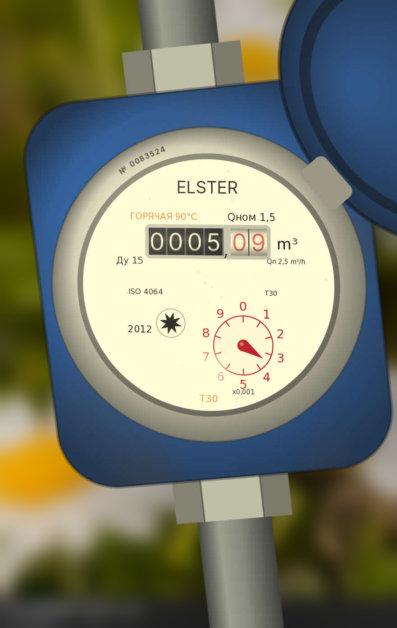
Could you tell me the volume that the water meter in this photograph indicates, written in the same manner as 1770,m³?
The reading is 5.093,m³
